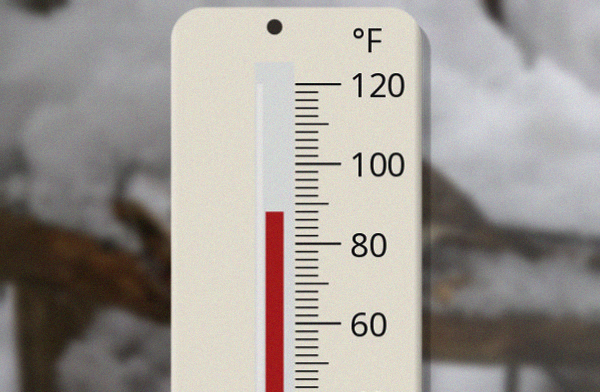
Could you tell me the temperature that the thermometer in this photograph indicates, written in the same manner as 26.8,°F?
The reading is 88,°F
